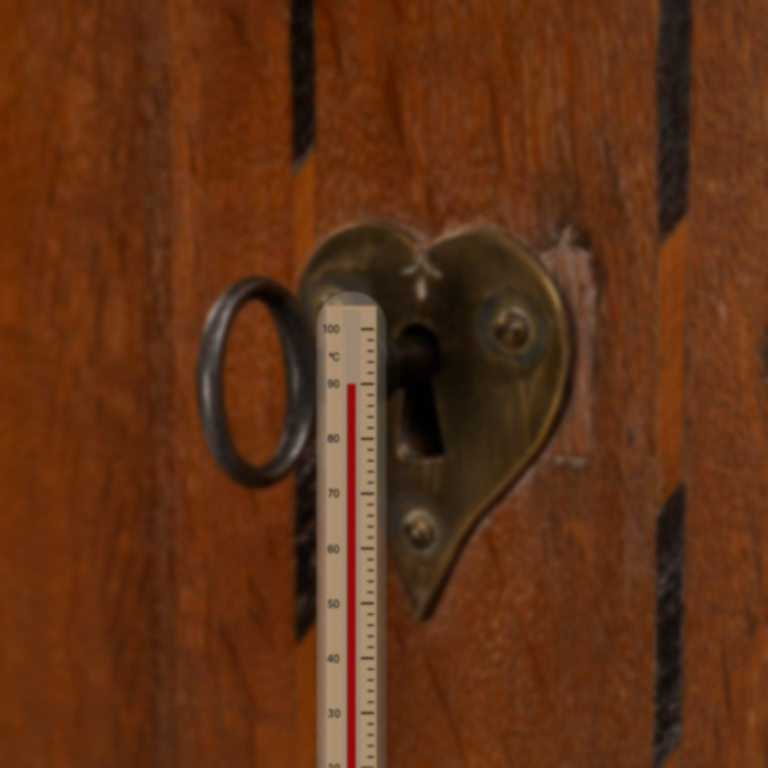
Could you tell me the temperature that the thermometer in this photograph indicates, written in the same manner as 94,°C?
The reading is 90,°C
